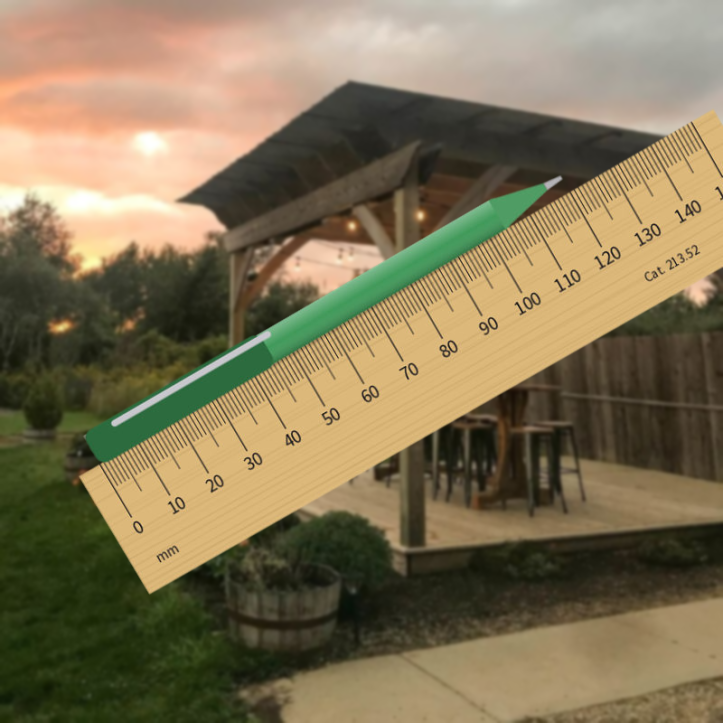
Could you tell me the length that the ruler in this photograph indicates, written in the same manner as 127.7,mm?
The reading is 120,mm
